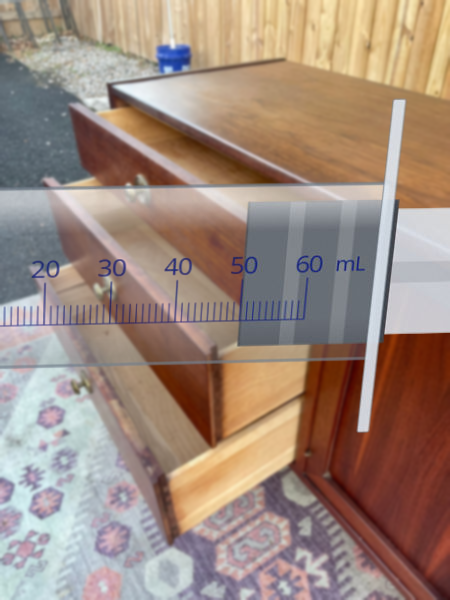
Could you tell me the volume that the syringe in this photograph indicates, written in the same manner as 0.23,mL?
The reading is 50,mL
